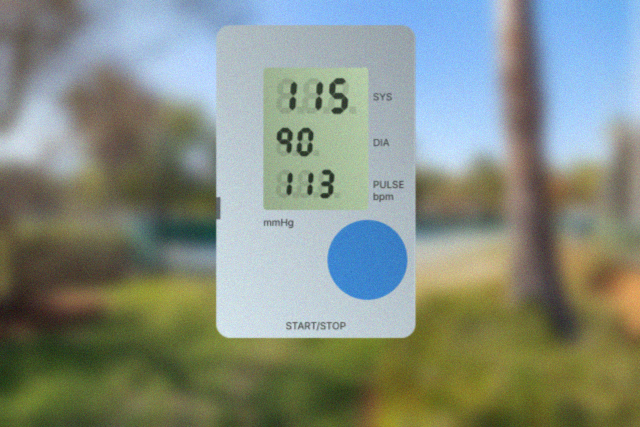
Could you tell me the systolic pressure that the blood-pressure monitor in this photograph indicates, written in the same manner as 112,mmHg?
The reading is 115,mmHg
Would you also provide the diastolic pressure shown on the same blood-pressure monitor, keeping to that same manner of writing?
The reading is 90,mmHg
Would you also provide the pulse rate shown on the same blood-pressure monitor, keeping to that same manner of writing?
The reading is 113,bpm
